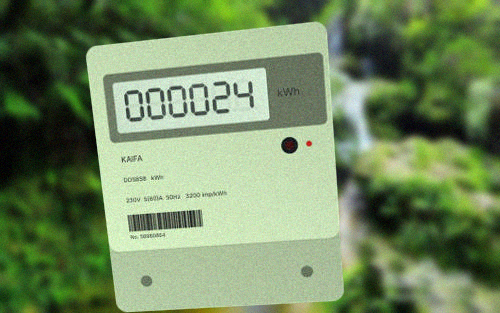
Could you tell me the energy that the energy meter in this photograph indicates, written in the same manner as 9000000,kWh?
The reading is 24,kWh
